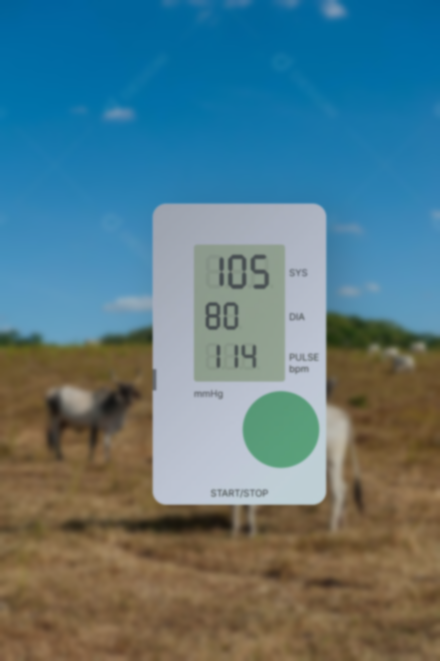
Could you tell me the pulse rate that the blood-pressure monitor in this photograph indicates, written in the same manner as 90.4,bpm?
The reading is 114,bpm
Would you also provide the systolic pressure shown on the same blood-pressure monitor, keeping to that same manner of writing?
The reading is 105,mmHg
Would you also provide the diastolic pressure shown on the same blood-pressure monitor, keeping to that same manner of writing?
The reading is 80,mmHg
